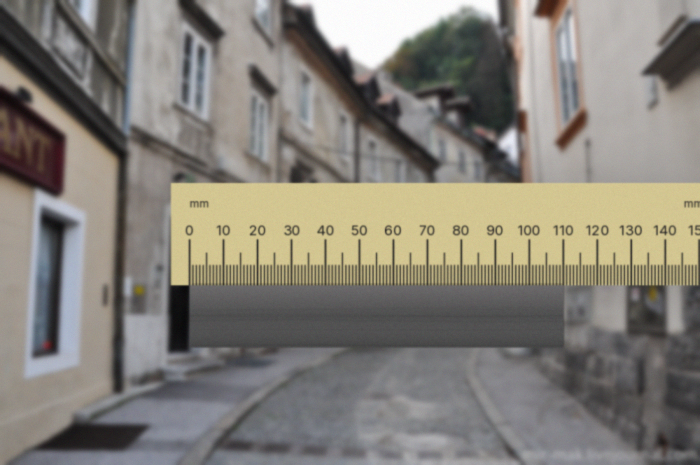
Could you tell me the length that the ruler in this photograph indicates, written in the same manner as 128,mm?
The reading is 110,mm
